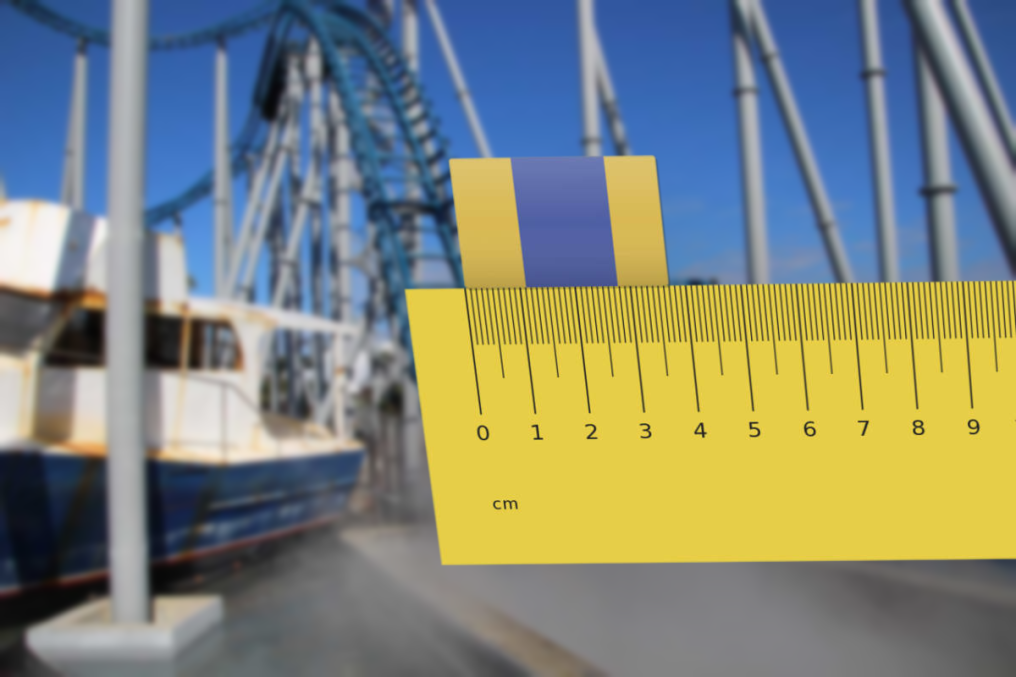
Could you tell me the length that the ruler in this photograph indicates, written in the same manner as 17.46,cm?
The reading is 3.7,cm
